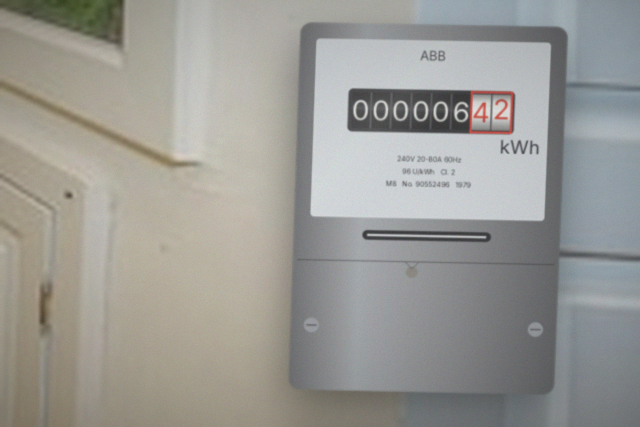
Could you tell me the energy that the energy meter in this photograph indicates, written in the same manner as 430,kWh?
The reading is 6.42,kWh
